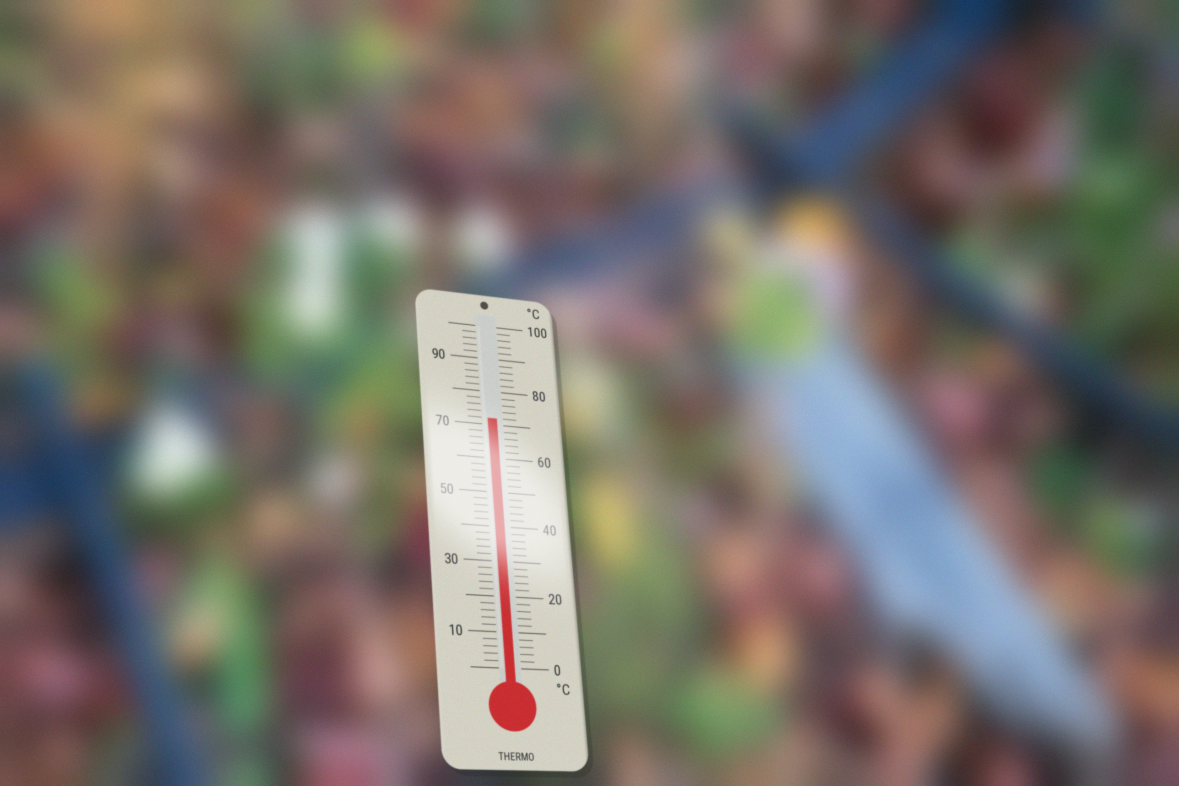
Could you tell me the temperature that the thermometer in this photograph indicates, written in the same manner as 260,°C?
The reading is 72,°C
